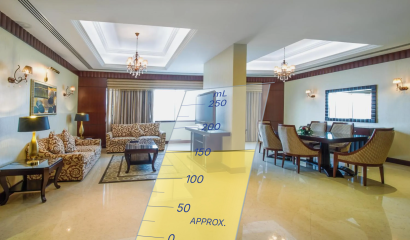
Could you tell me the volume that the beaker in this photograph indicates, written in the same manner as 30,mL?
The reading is 150,mL
